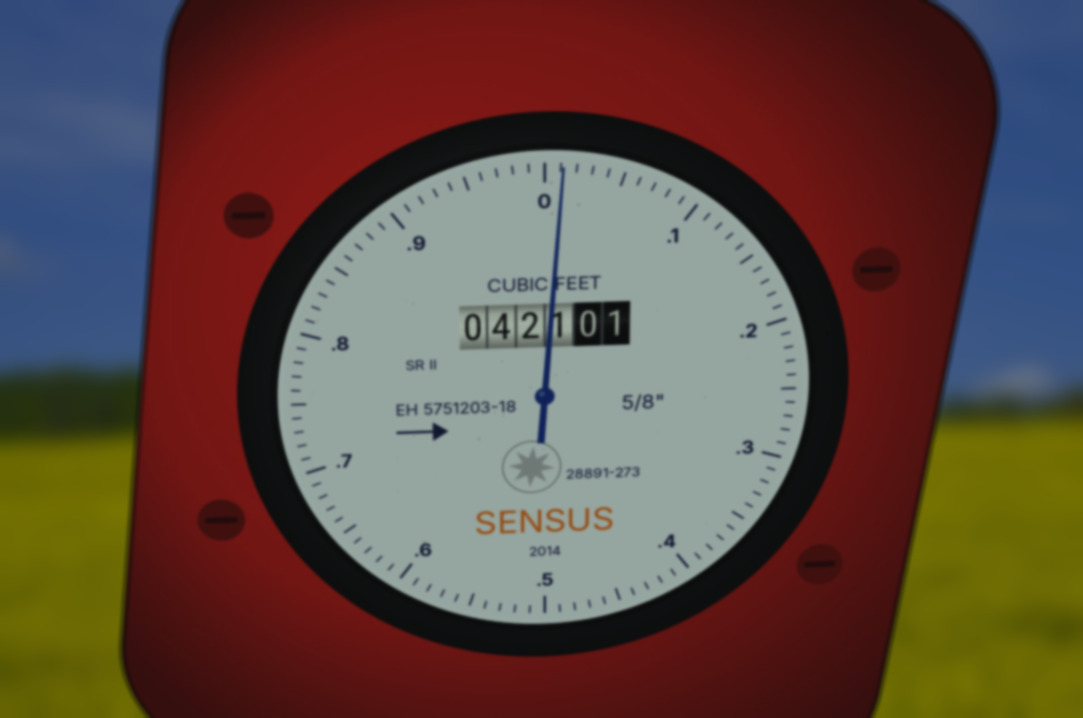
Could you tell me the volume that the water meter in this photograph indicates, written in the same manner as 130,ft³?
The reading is 42101.01,ft³
